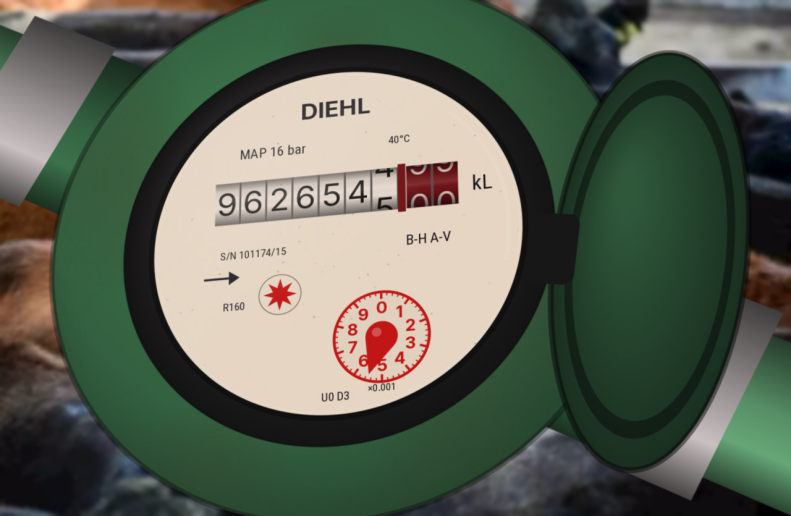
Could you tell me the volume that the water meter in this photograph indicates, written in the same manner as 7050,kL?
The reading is 9626544.995,kL
